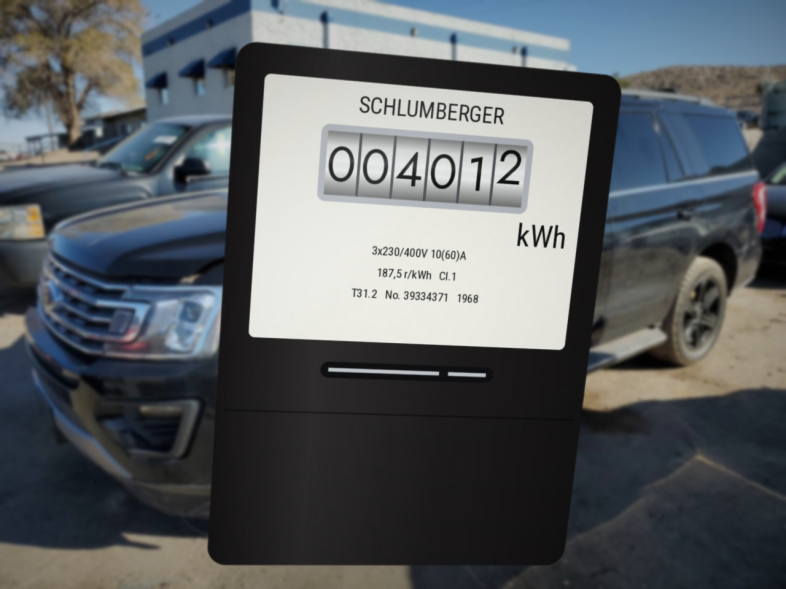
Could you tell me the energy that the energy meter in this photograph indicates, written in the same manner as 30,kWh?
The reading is 4012,kWh
